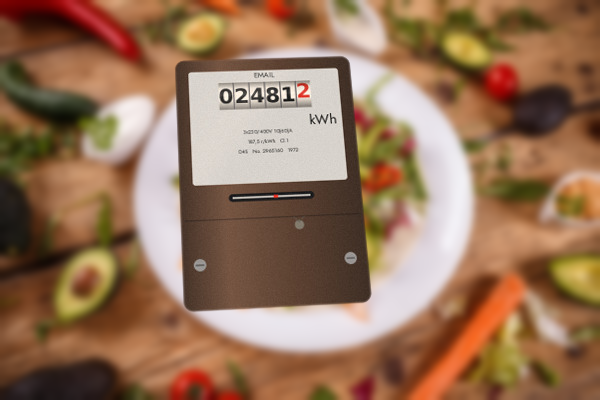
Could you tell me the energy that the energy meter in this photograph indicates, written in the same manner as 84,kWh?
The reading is 2481.2,kWh
